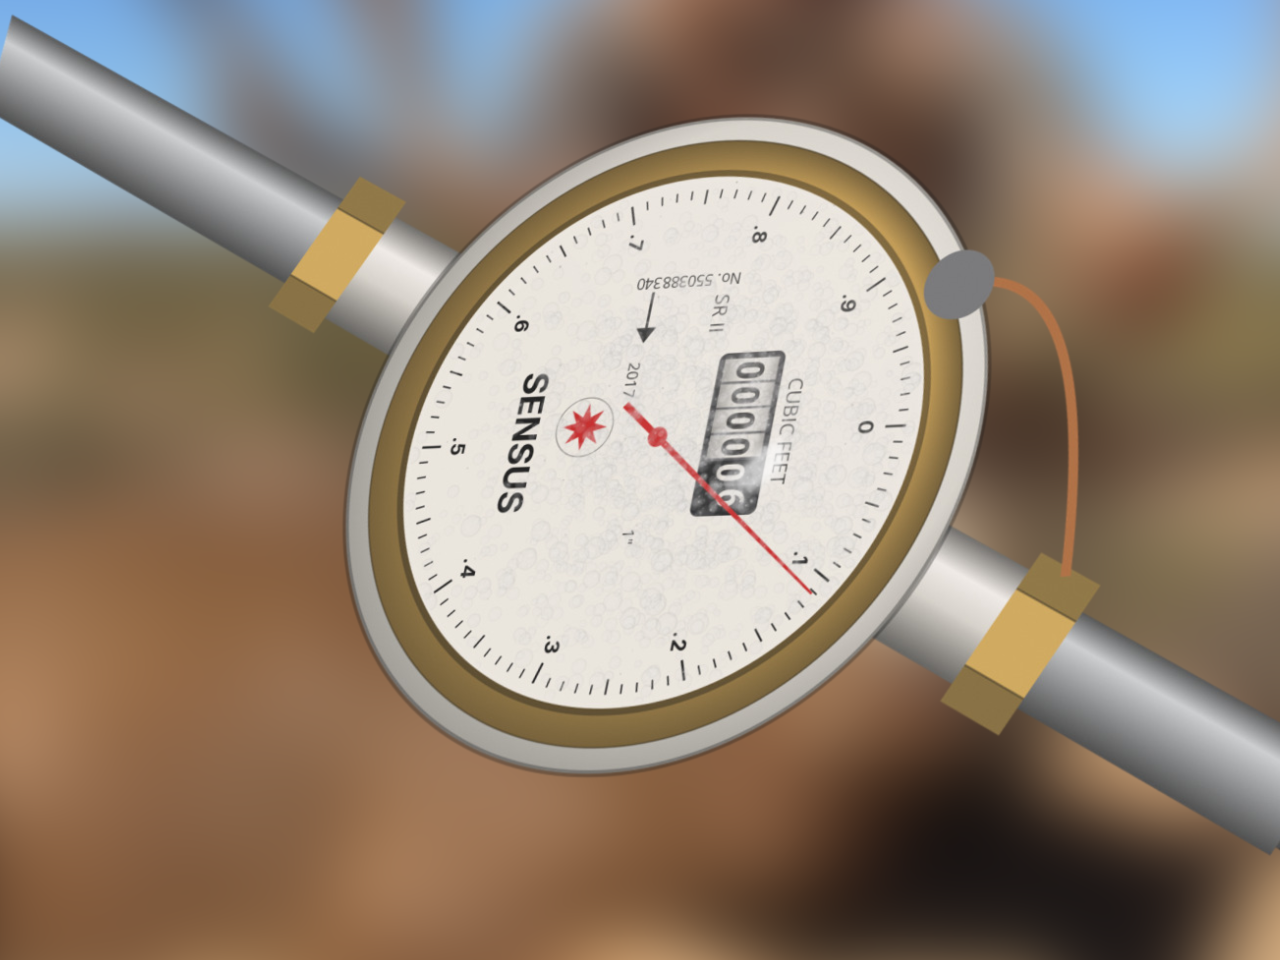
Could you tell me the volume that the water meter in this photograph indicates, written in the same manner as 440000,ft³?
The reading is 6.11,ft³
